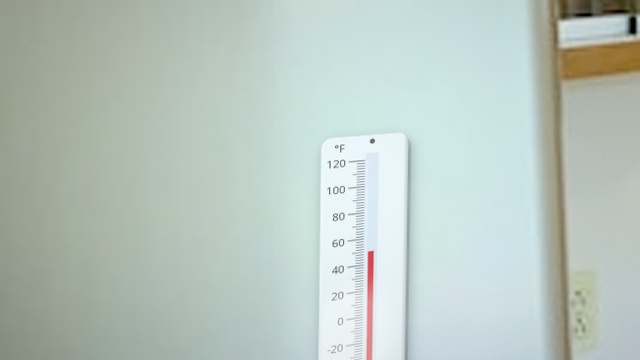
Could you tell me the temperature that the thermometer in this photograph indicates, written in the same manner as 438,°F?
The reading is 50,°F
